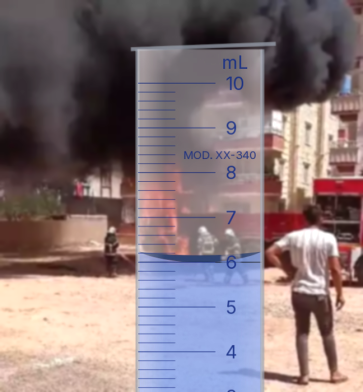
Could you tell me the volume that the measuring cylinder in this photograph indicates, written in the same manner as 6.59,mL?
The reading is 6,mL
